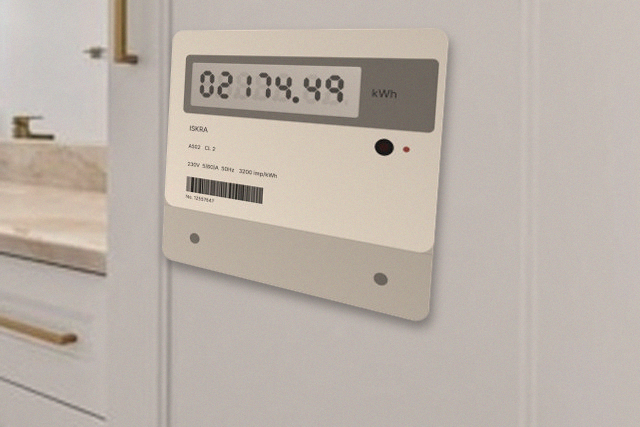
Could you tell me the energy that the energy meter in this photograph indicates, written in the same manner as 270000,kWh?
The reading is 2174.49,kWh
